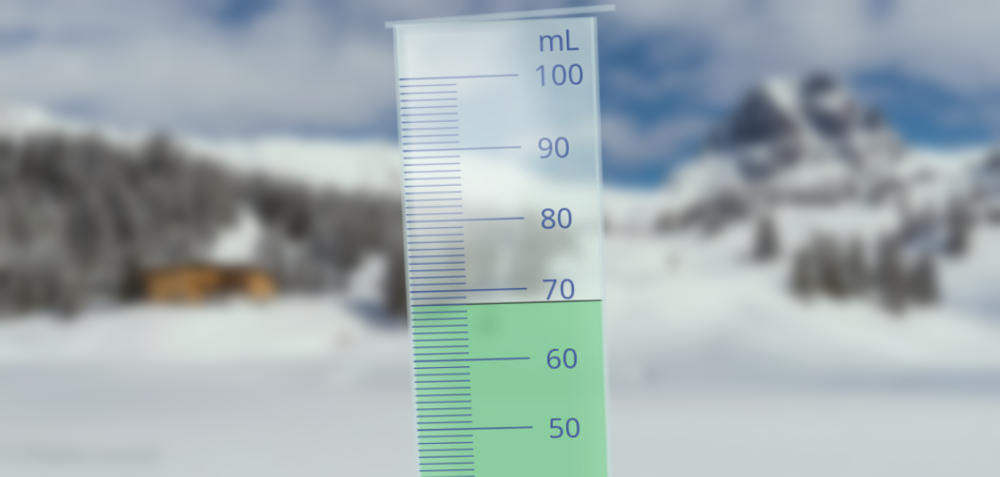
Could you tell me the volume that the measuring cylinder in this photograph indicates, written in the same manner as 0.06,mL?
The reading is 68,mL
